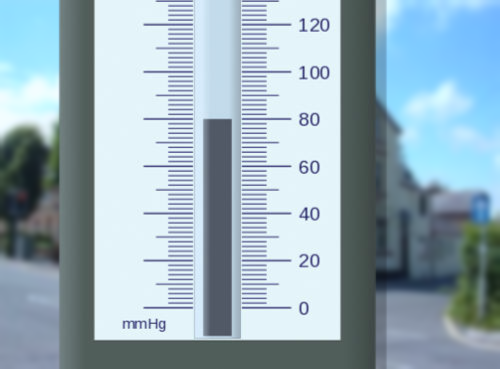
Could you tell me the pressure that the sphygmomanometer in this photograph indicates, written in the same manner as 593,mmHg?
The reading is 80,mmHg
